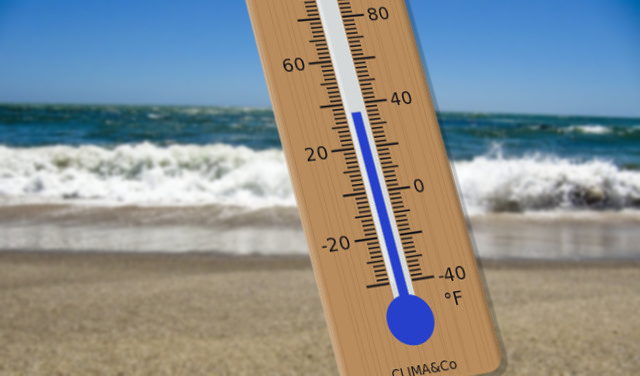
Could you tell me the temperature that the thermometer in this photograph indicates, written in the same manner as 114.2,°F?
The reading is 36,°F
